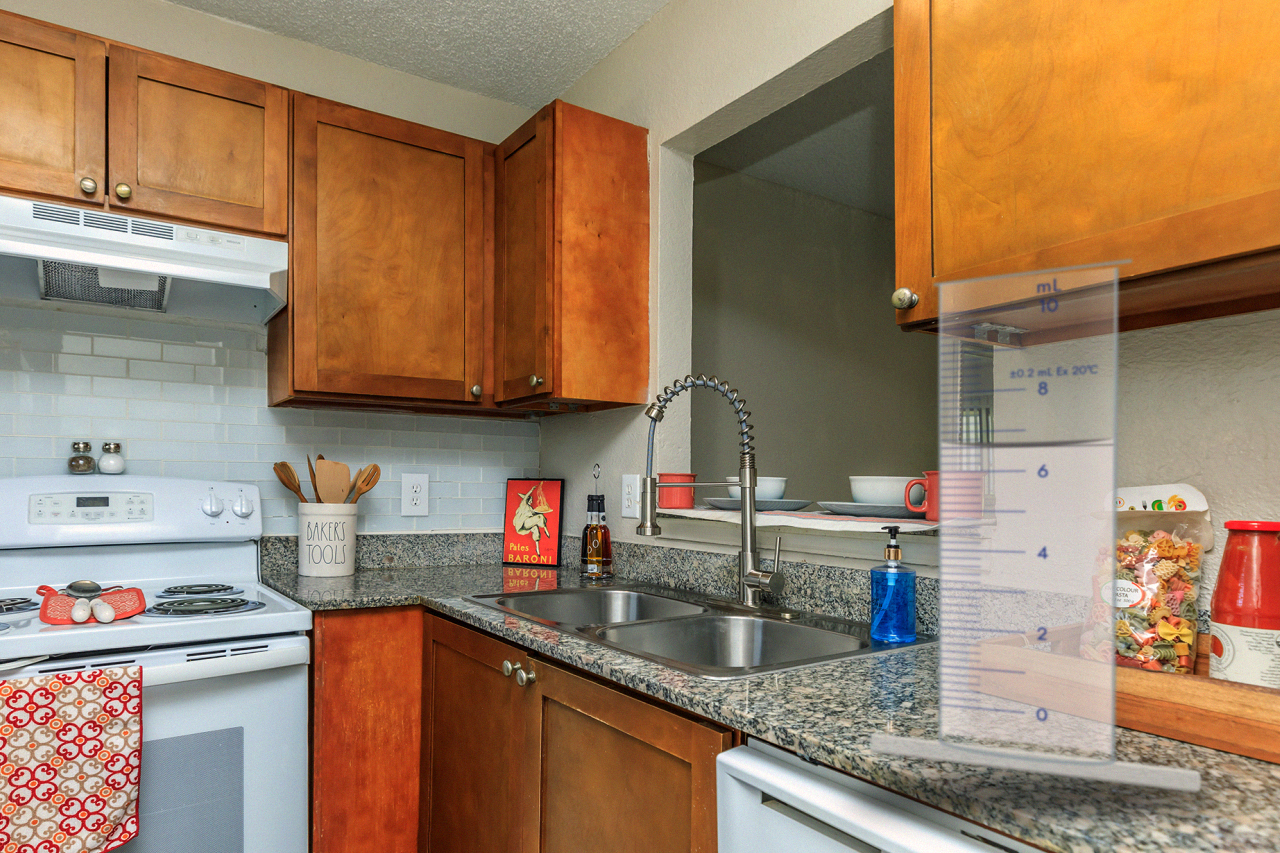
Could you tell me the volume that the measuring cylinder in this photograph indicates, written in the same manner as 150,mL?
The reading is 6.6,mL
